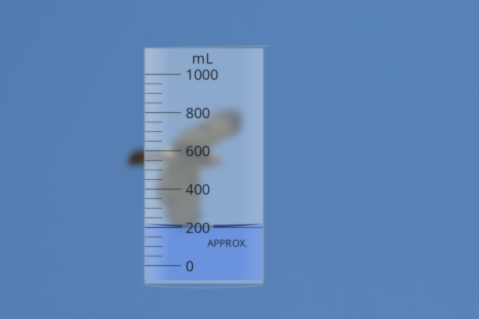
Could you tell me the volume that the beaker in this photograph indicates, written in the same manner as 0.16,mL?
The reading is 200,mL
